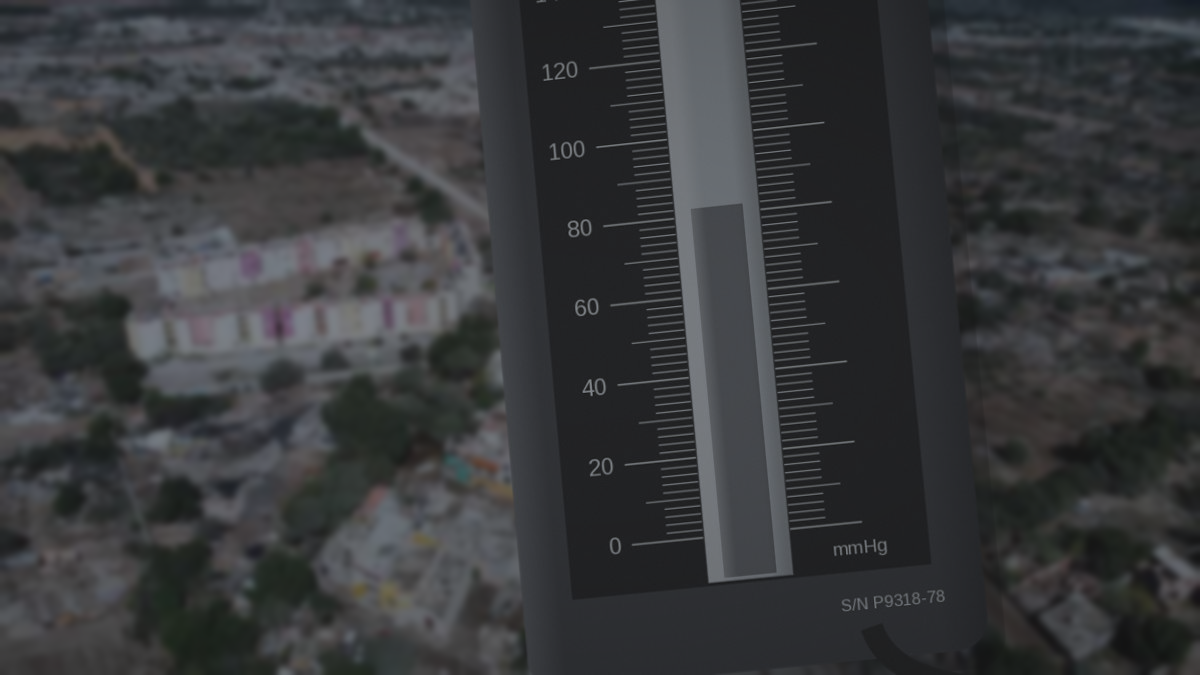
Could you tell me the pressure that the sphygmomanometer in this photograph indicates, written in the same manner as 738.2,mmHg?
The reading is 82,mmHg
